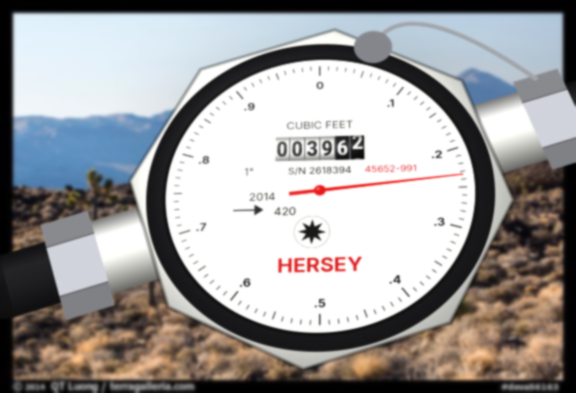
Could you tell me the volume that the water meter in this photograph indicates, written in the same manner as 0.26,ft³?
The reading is 3962.23,ft³
